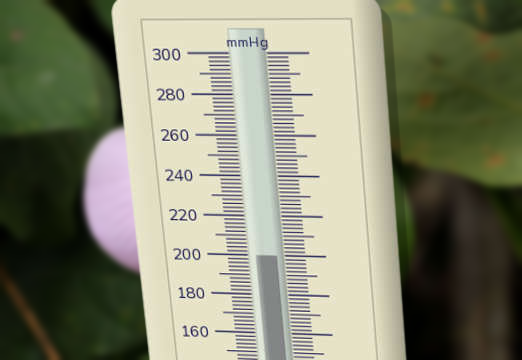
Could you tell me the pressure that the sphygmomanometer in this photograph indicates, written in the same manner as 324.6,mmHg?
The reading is 200,mmHg
